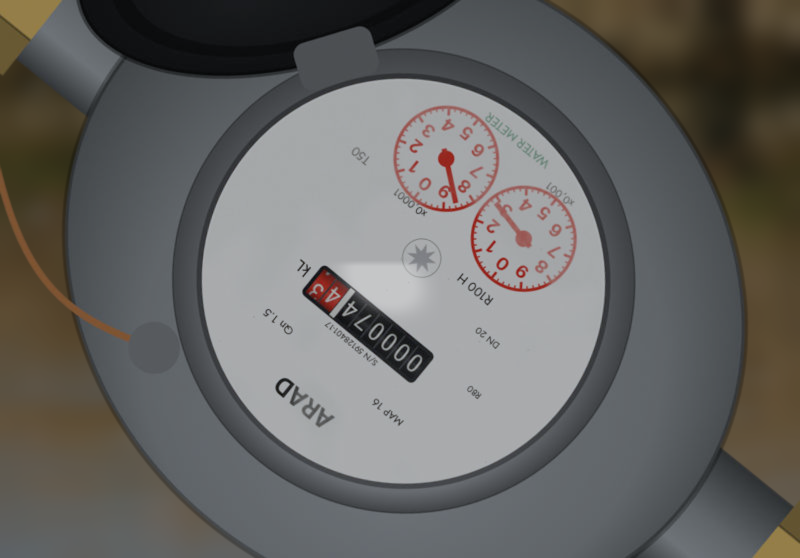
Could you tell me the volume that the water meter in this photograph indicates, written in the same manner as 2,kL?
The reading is 74.4328,kL
